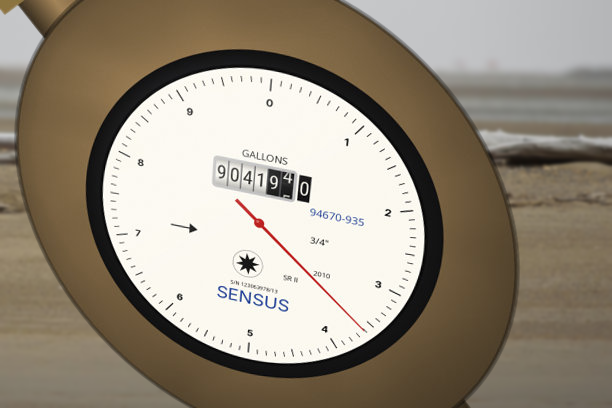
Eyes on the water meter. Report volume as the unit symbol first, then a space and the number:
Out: gal 9041943.6
